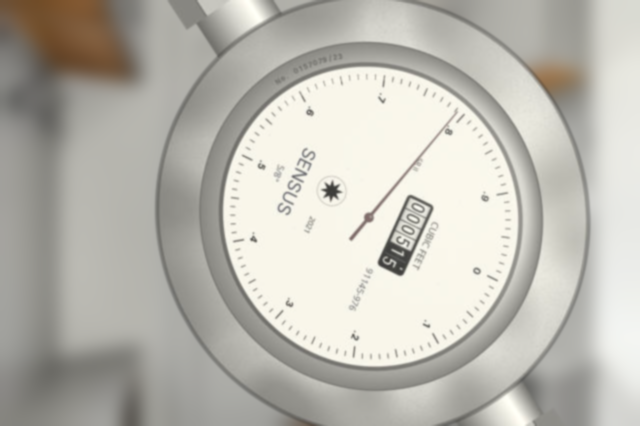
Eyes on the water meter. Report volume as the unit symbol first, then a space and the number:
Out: ft³ 514.79
